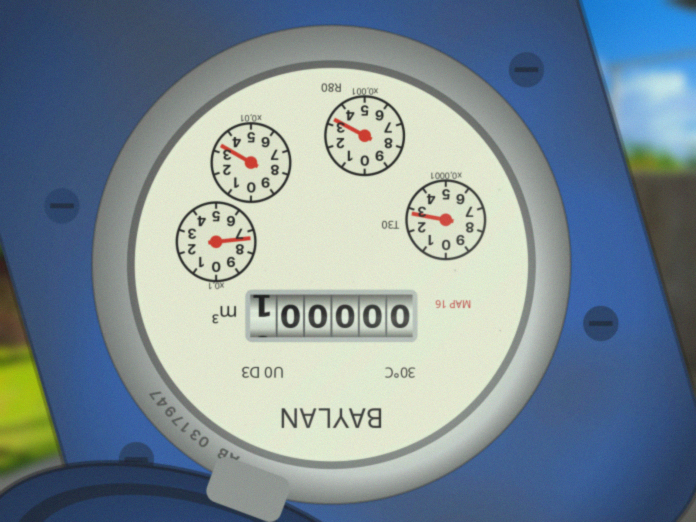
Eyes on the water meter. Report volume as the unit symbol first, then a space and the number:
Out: m³ 0.7332
